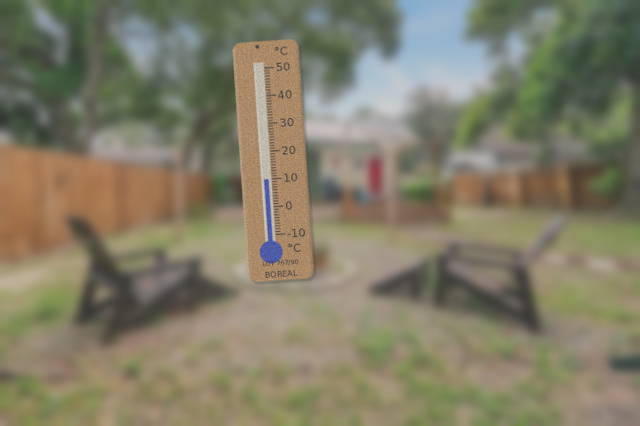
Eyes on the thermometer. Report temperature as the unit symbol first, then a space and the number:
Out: °C 10
